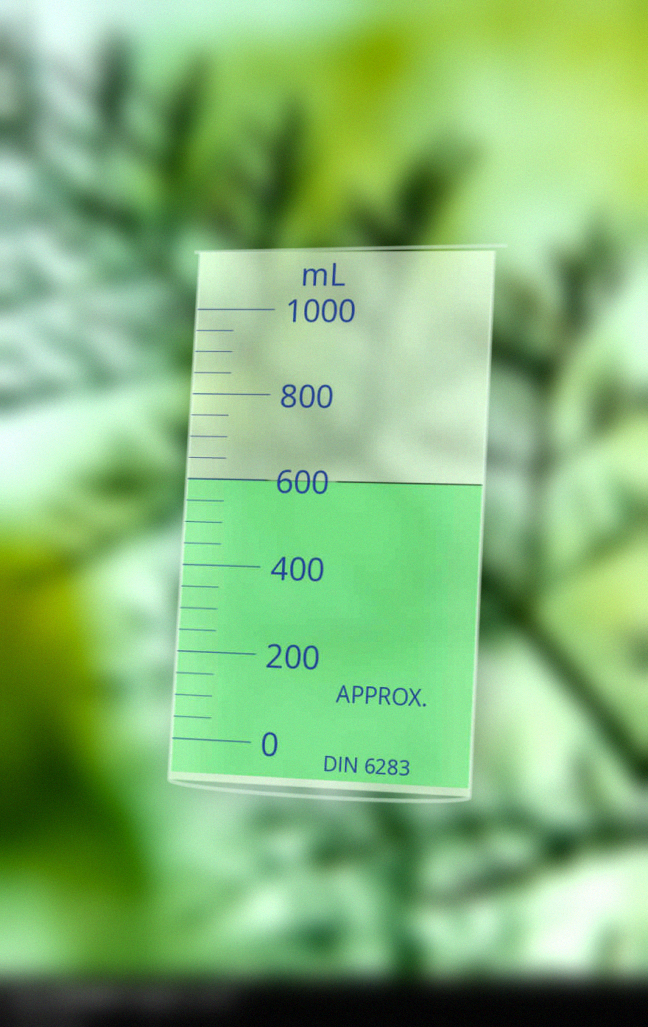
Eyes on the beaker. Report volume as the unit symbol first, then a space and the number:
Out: mL 600
